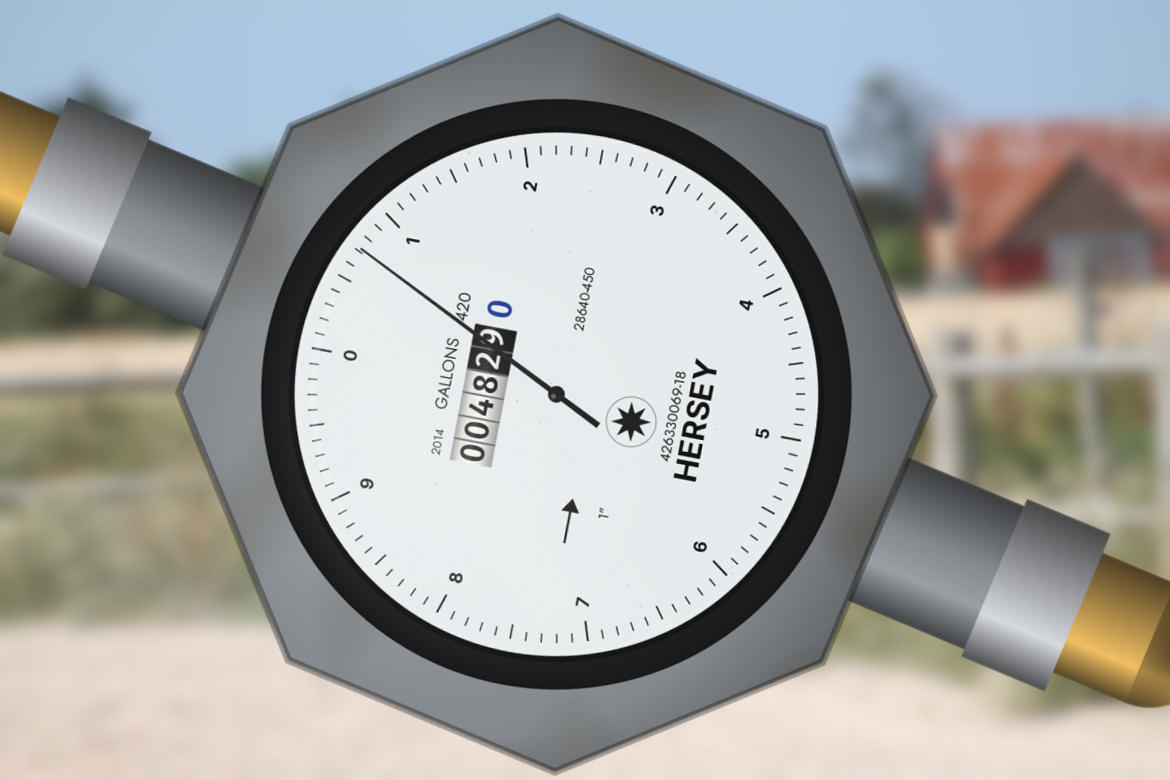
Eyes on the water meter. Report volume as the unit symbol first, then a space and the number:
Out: gal 48290.7
